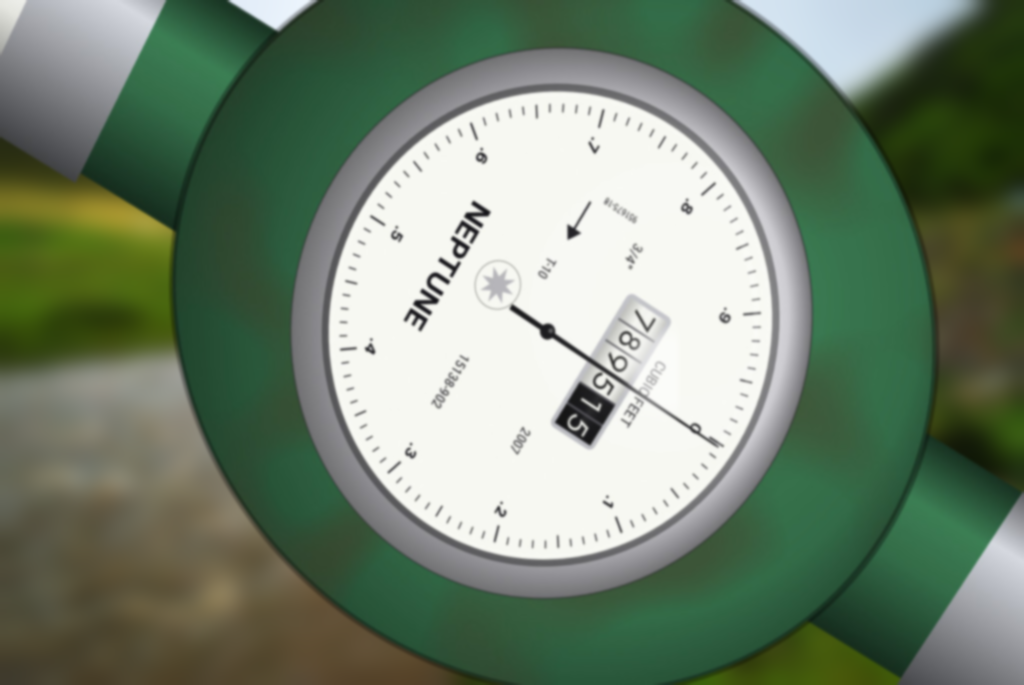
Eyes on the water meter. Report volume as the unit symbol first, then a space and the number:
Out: ft³ 789515.00
